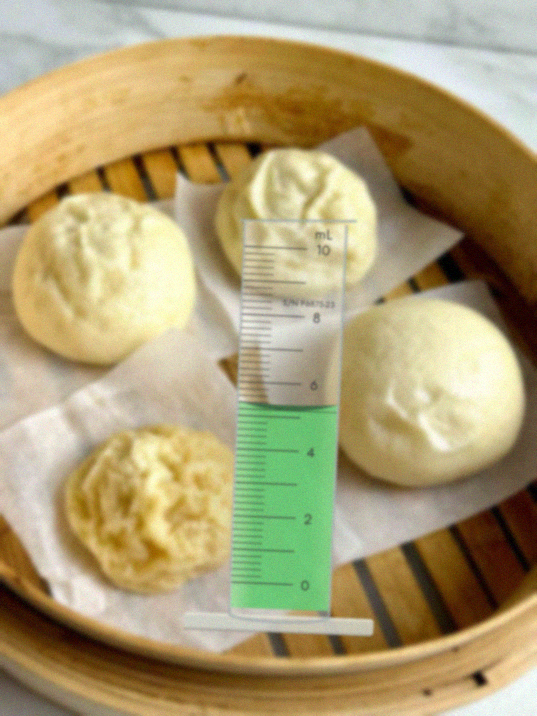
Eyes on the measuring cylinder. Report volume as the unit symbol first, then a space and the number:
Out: mL 5.2
